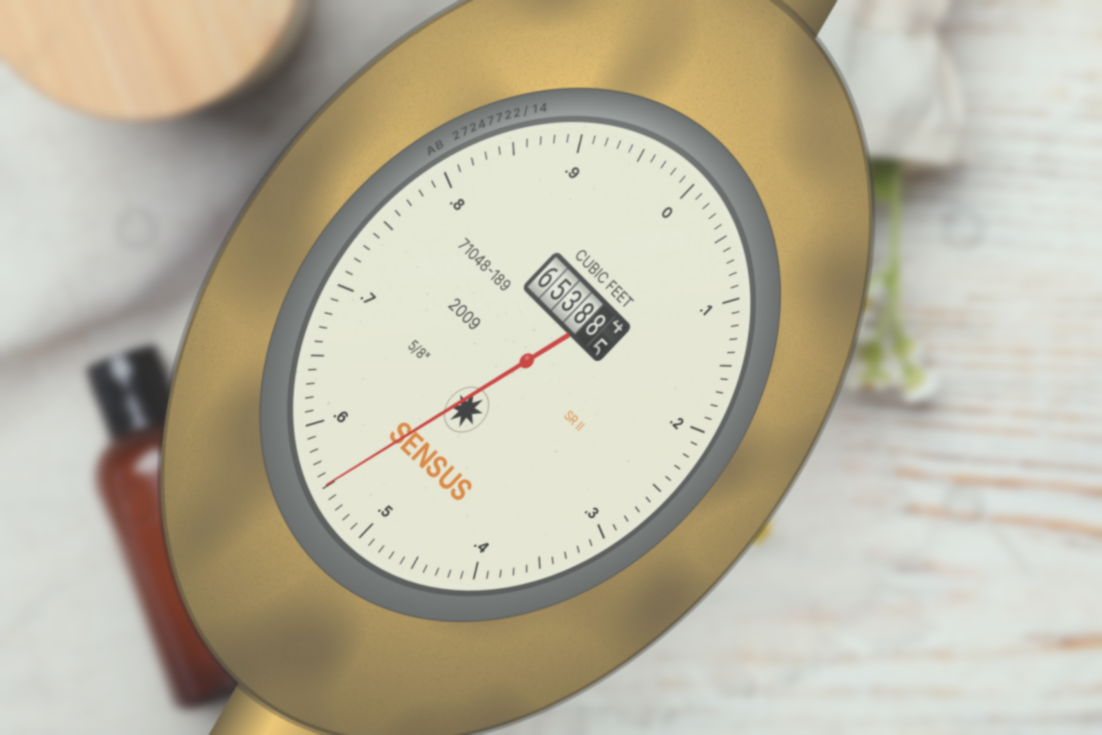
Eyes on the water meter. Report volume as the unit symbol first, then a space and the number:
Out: ft³ 653884.55
